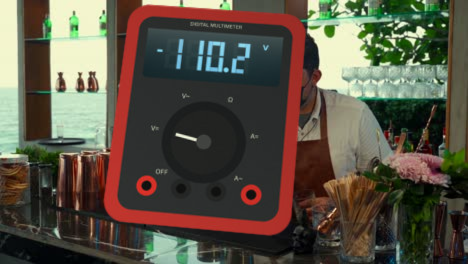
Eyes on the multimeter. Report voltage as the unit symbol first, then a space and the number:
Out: V -110.2
